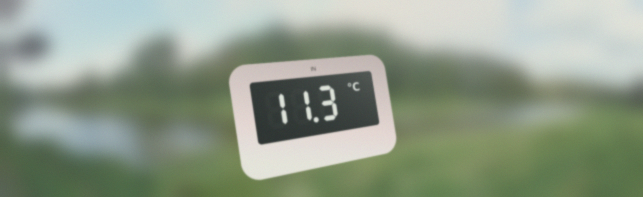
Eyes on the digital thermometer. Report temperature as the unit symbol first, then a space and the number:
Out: °C 11.3
